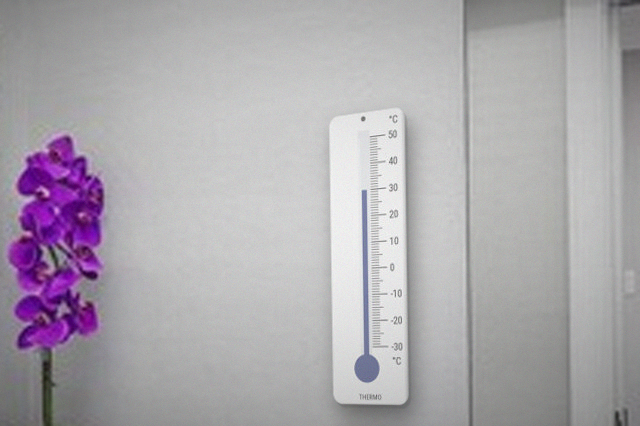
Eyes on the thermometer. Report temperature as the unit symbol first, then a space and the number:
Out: °C 30
